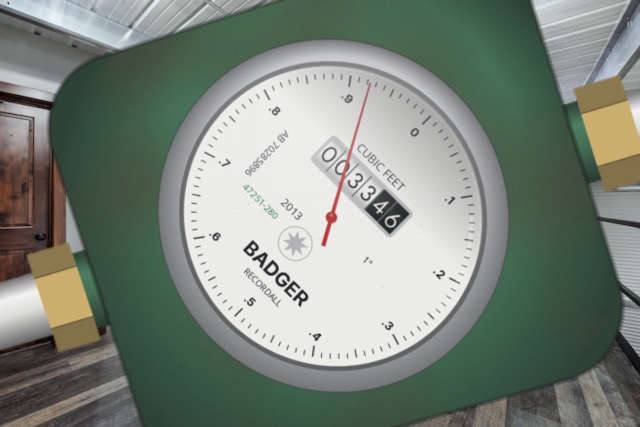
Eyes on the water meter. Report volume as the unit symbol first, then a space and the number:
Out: ft³ 3345.92
